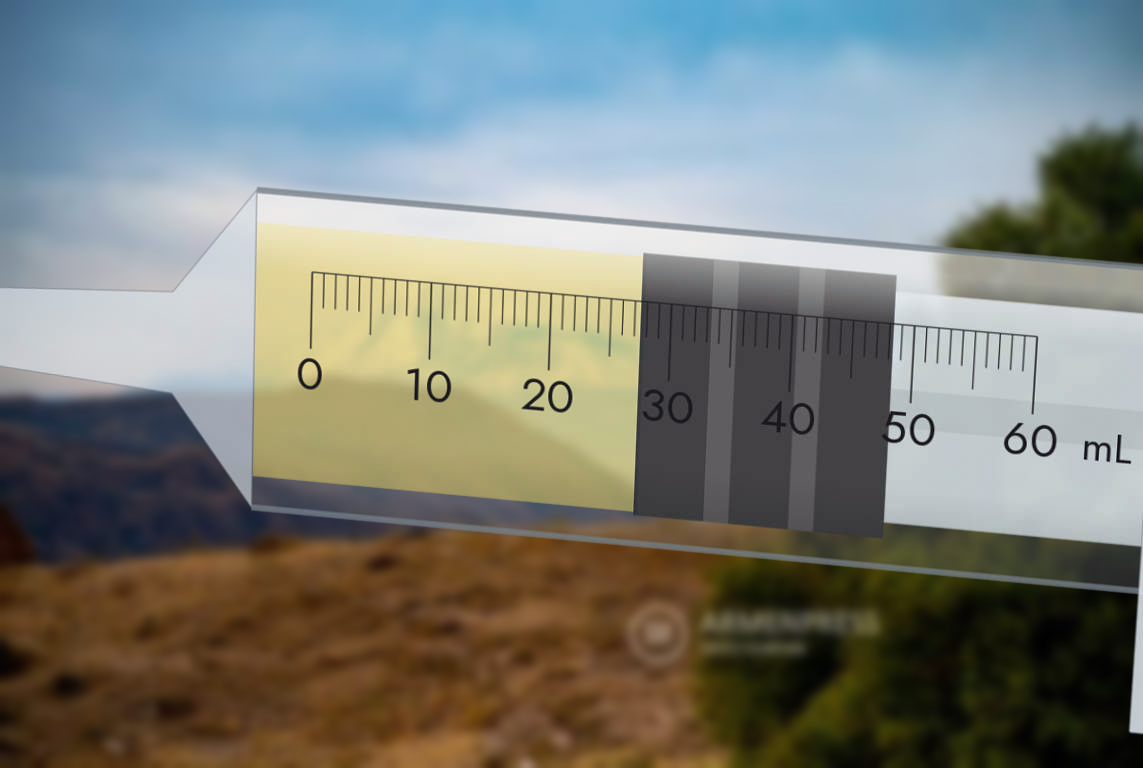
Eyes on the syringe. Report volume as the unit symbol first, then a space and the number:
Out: mL 27.5
